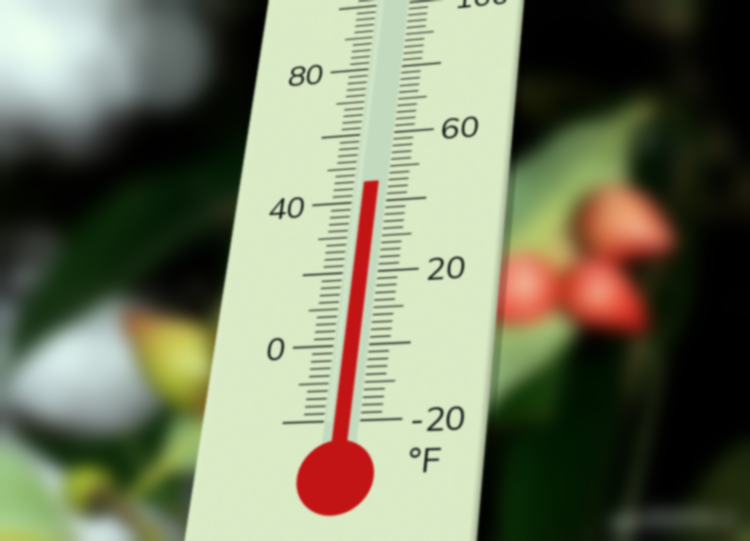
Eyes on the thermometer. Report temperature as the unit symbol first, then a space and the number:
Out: °F 46
